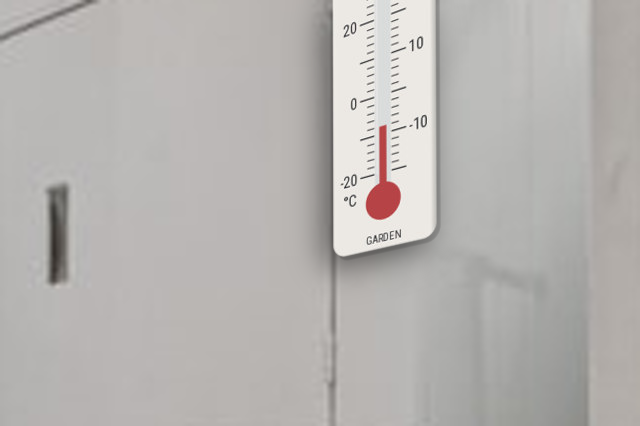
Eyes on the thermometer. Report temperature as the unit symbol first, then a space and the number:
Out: °C -8
